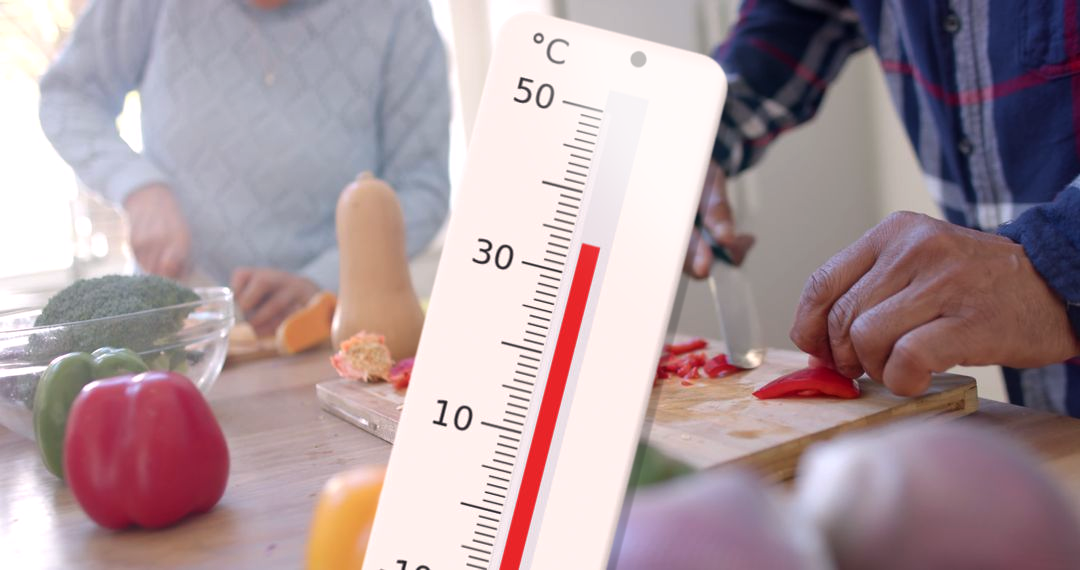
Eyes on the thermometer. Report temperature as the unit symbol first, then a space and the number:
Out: °C 34
